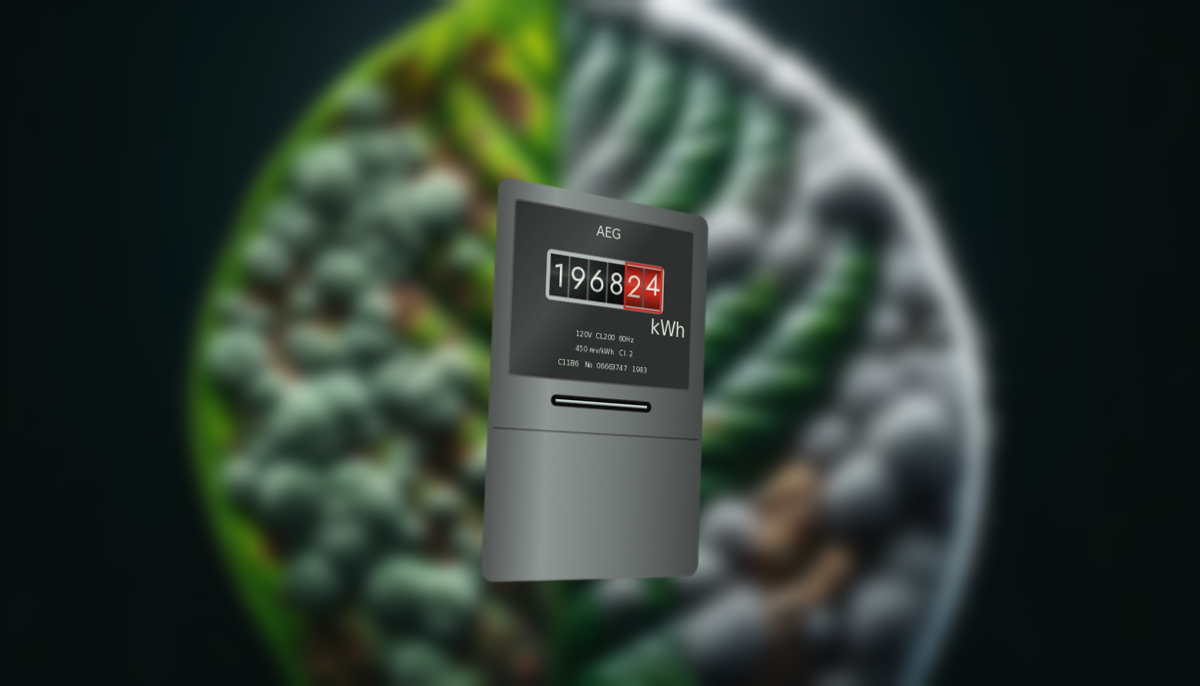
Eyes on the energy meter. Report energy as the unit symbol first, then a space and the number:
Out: kWh 1968.24
